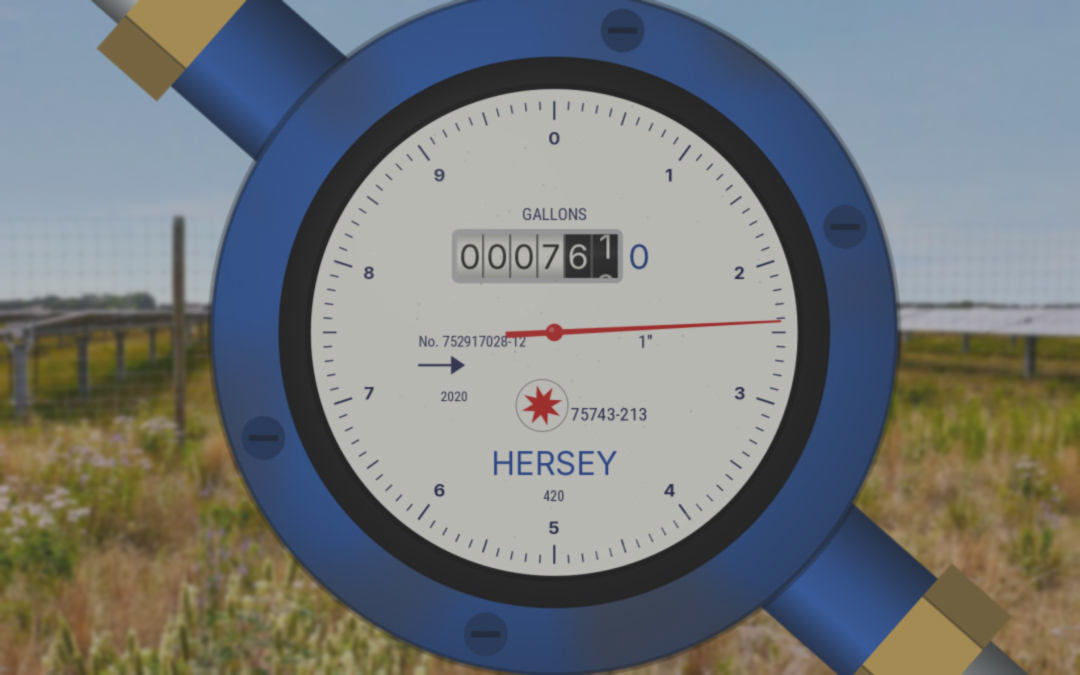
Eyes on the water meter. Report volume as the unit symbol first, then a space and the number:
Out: gal 7612.4
